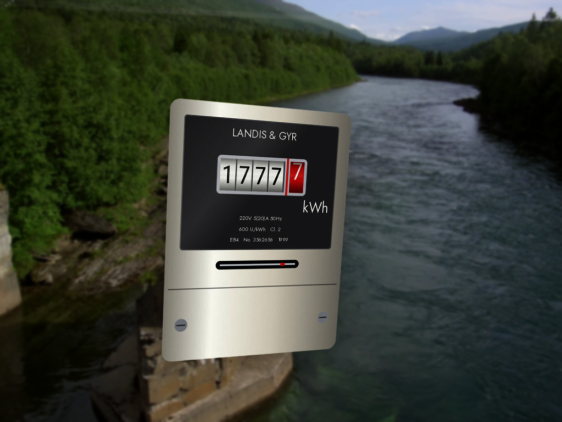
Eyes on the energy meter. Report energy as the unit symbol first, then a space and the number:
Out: kWh 1777.7
